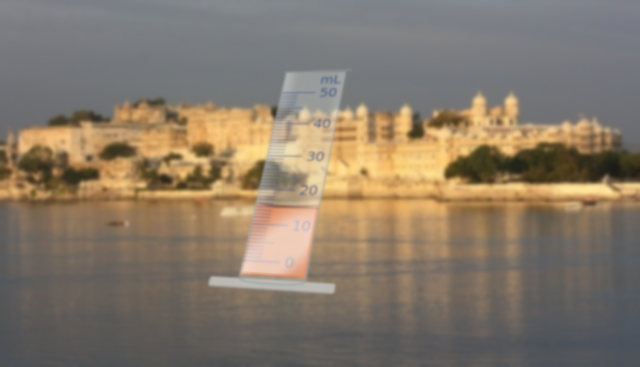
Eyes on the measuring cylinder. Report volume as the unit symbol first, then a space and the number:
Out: mL 15
